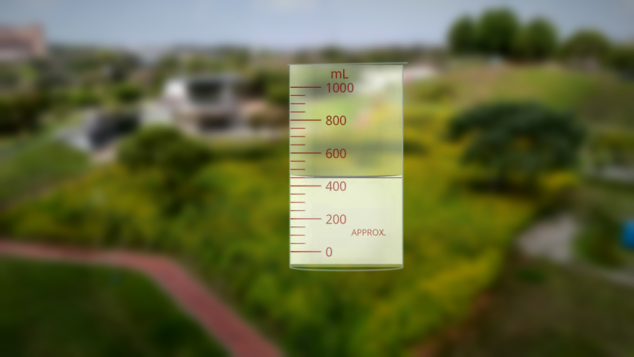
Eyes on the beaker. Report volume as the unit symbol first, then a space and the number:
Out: mL 450
